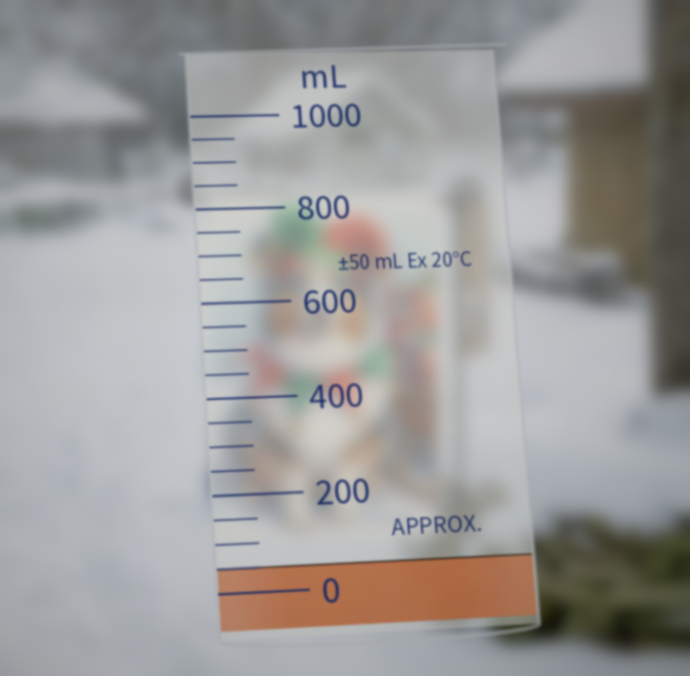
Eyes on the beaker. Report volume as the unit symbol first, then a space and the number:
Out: mL 50
